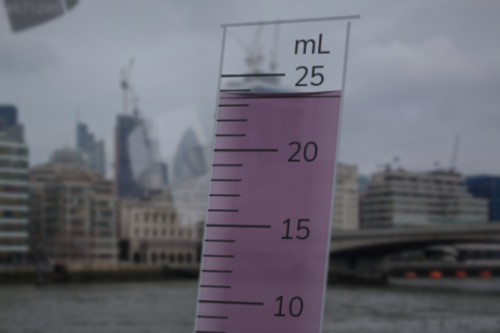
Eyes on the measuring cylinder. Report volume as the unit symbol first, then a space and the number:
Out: mL 23.5
